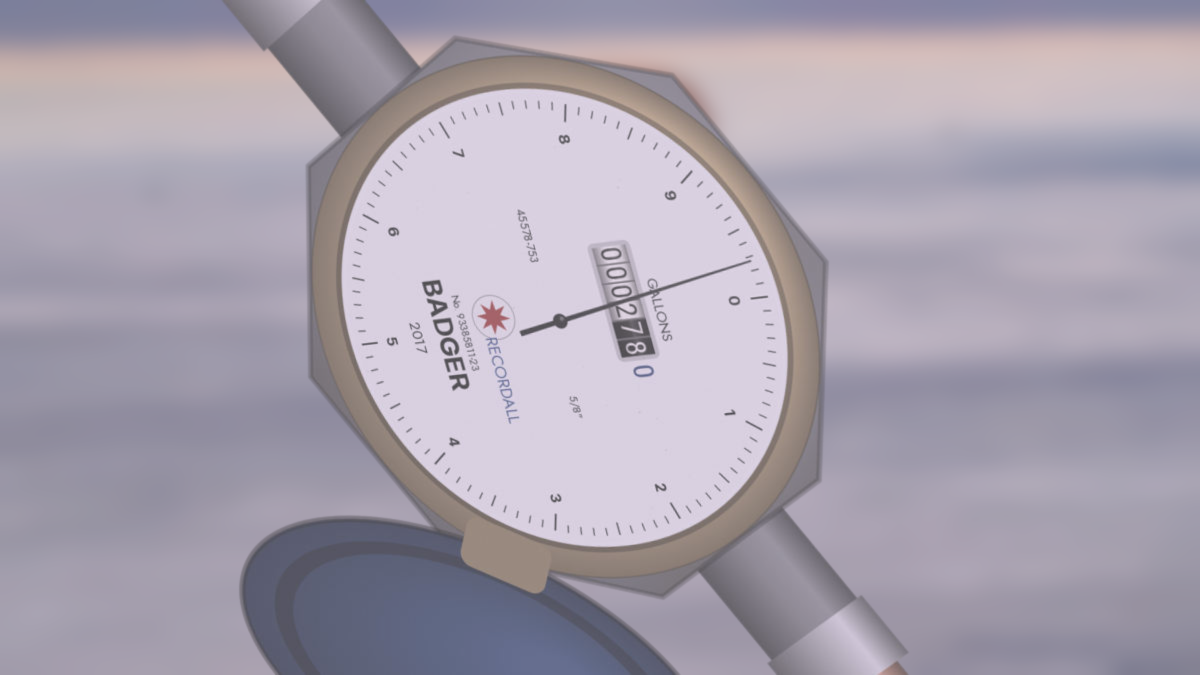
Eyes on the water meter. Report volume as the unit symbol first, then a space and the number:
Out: gal 2779.7
